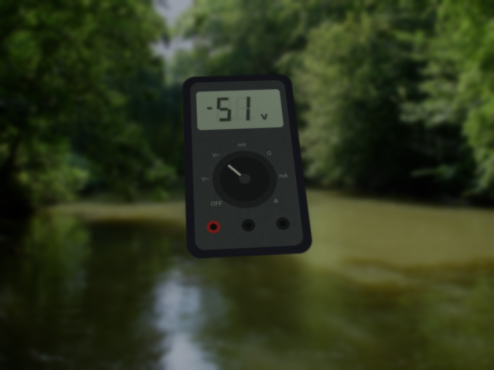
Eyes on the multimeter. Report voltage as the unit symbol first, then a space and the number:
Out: V -51
